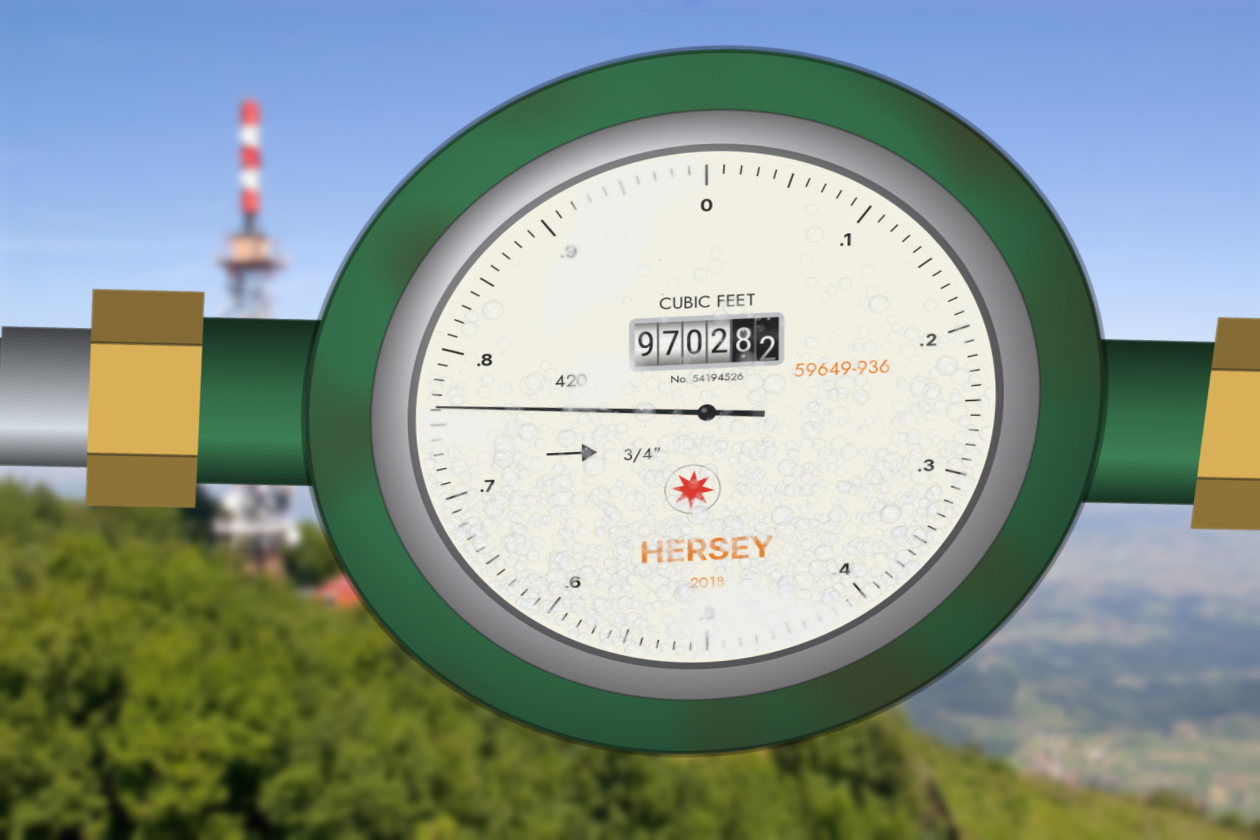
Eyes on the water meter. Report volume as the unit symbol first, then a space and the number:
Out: ft³ 970281.76
